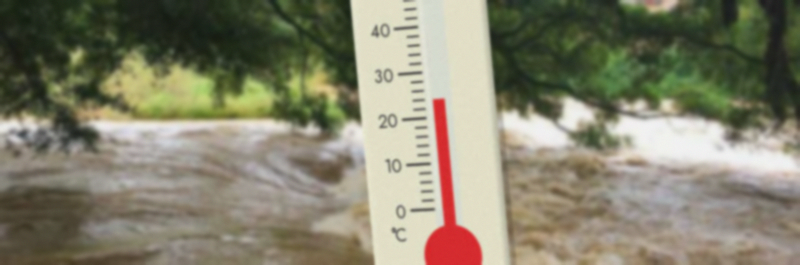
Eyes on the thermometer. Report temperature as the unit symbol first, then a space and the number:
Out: °C 24
